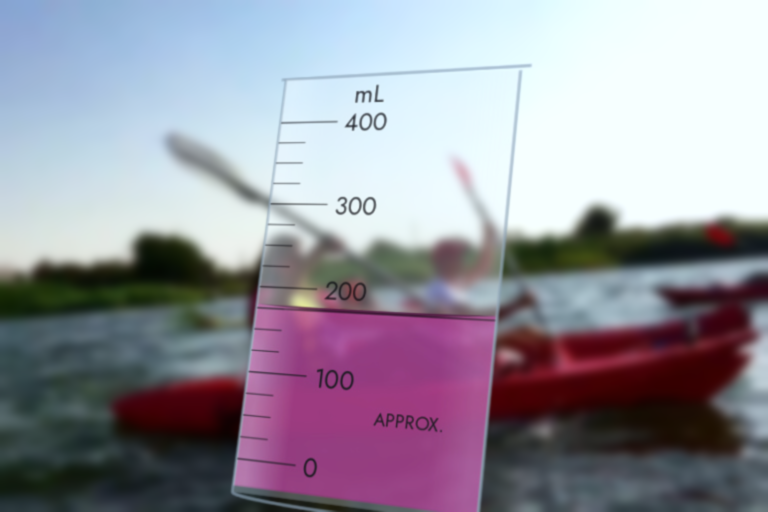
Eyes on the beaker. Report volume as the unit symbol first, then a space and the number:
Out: mL 175
